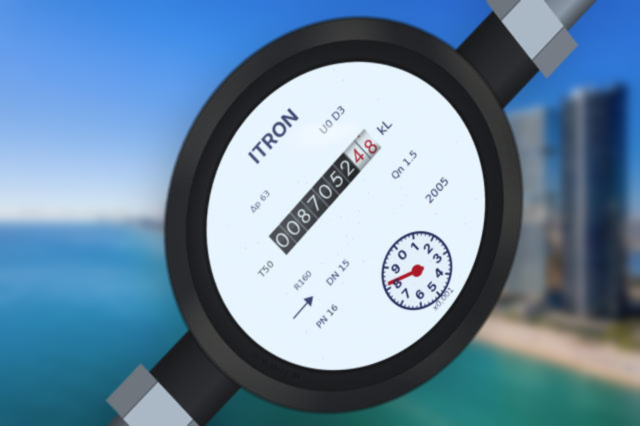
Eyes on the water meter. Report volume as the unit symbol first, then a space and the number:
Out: kL 87052.478
